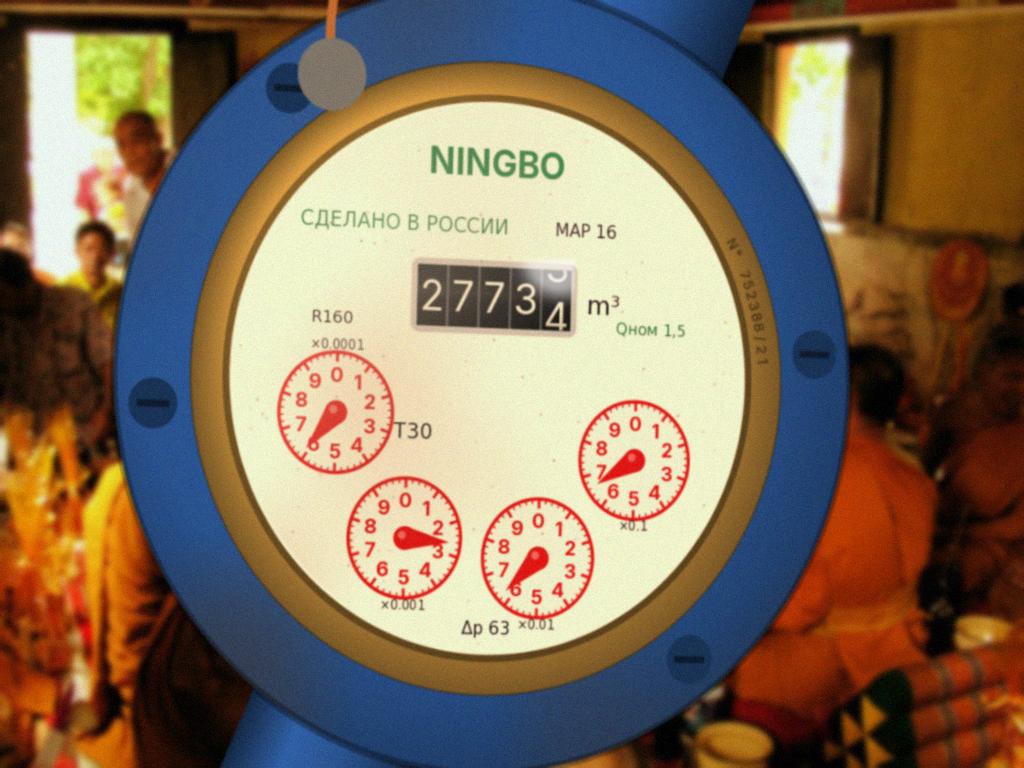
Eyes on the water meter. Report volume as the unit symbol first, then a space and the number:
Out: m³ 27733.6626
